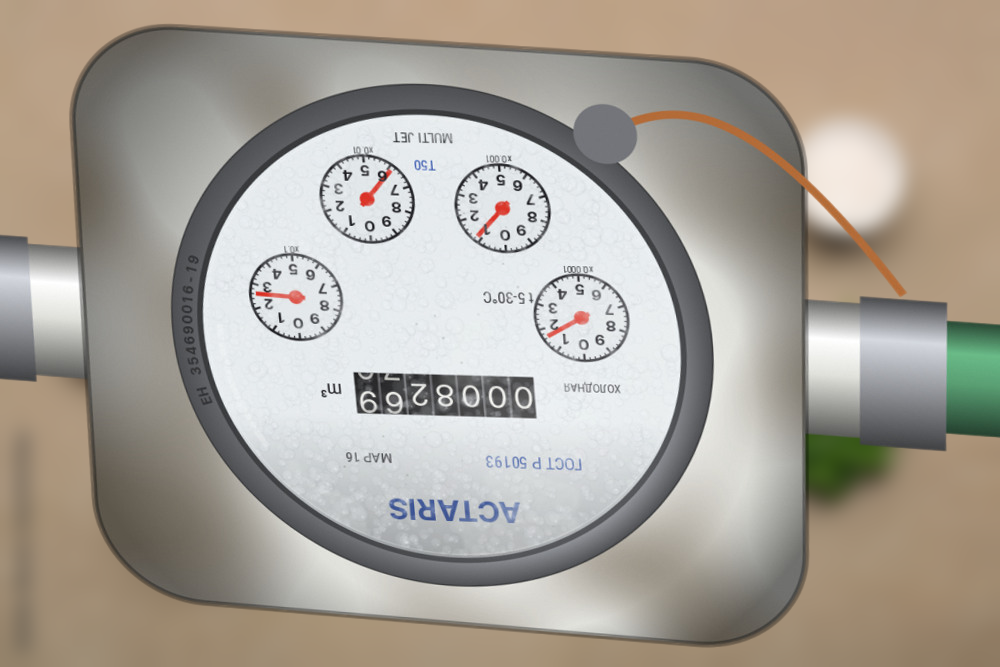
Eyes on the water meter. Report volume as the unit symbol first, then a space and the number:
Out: m³ 8269.2611
